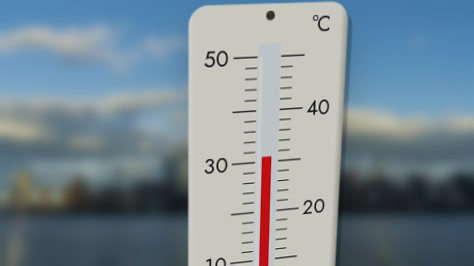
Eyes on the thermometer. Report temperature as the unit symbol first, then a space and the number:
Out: °C 31
